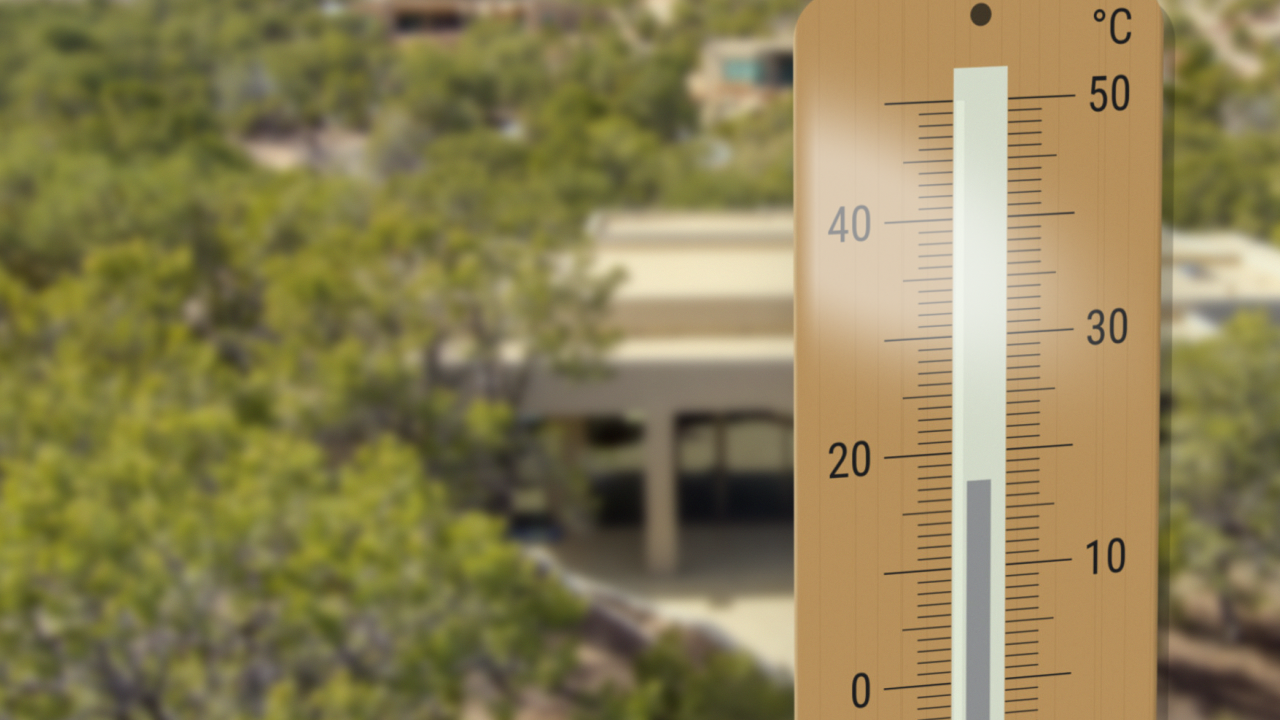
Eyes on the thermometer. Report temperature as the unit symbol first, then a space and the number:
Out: °C 17.5
